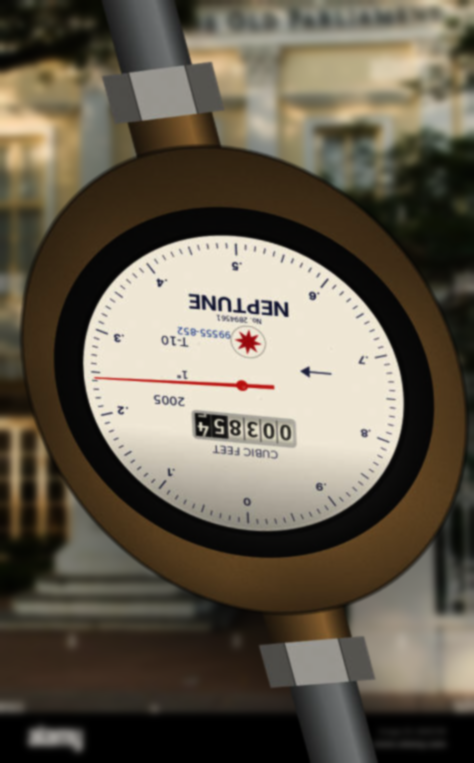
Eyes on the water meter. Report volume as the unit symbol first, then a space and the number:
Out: ft³ 3854.24
